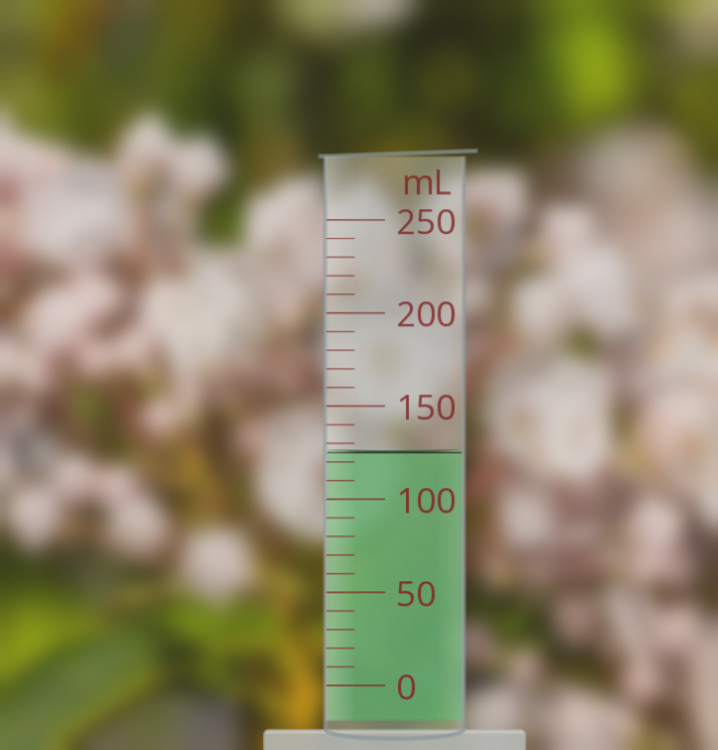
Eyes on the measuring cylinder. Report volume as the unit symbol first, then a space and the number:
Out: mL 125
